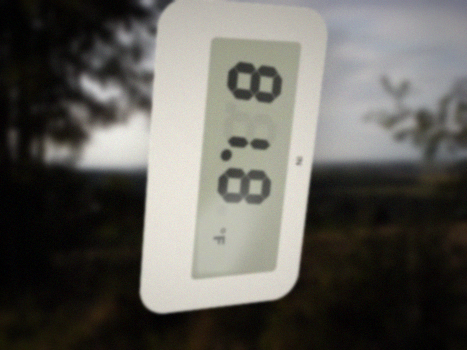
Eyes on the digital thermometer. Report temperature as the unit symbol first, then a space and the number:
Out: °F 81.8
